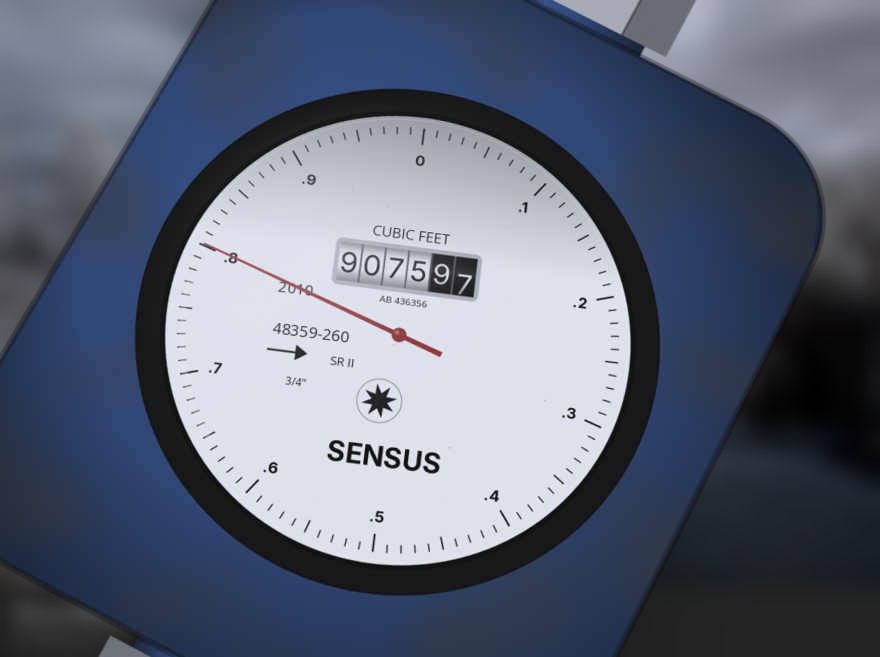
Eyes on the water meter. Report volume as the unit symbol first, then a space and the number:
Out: ft³ 907596.80
